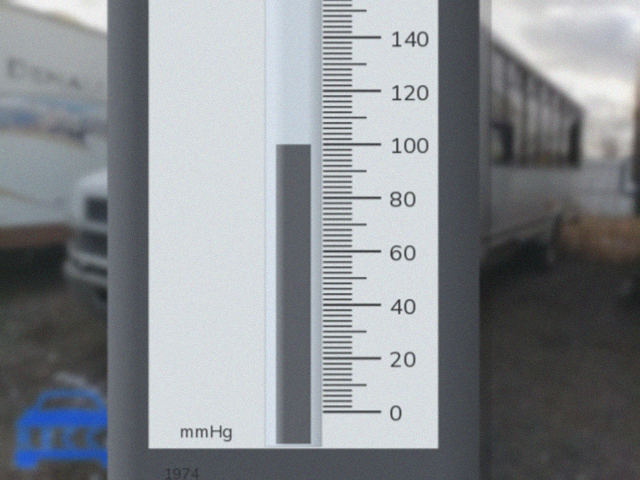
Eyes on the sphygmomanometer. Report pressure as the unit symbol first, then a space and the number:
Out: mmHg 100
